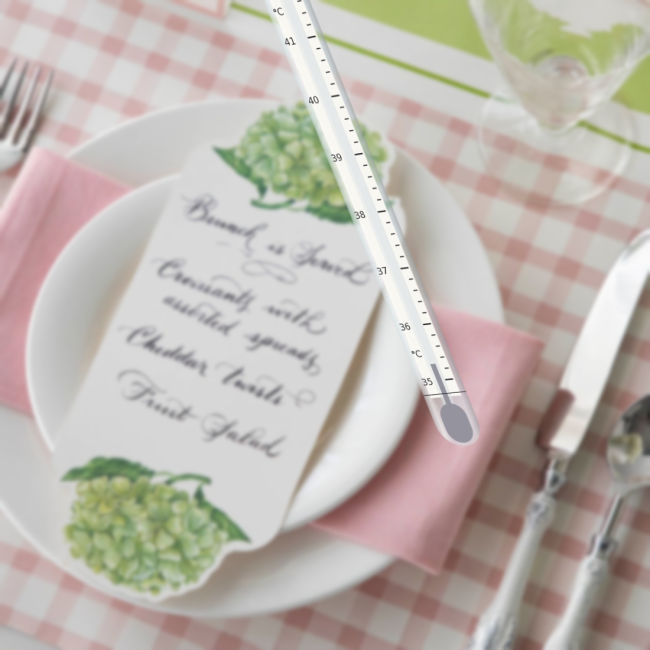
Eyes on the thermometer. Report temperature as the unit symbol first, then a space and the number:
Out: °C 35.3
